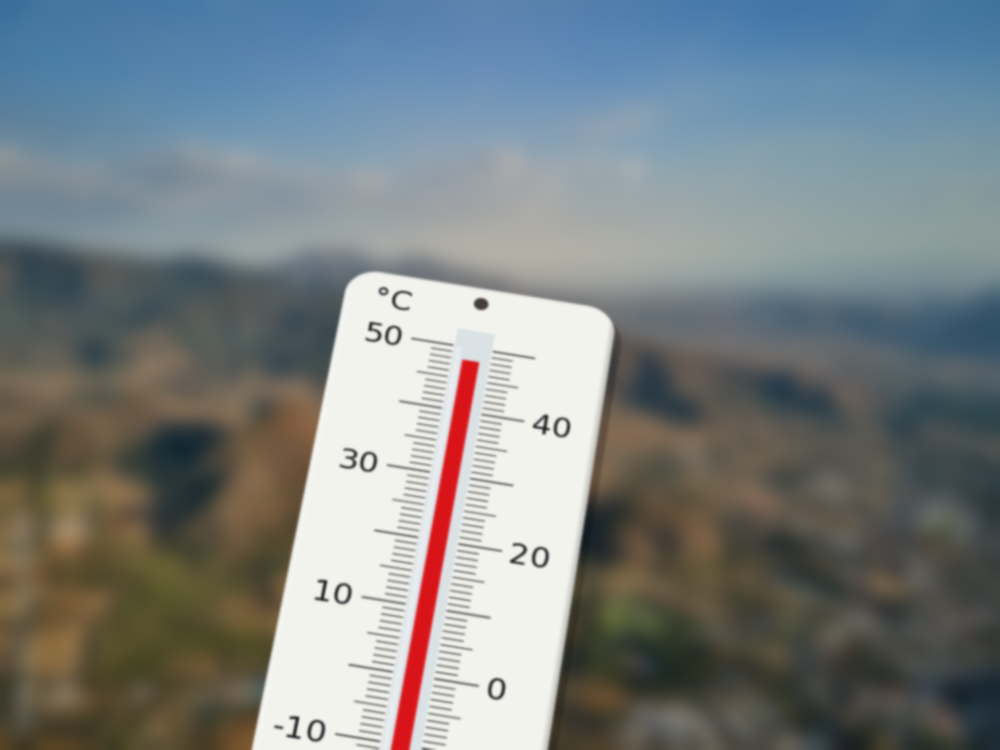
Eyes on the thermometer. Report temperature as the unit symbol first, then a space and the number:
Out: °C 48
